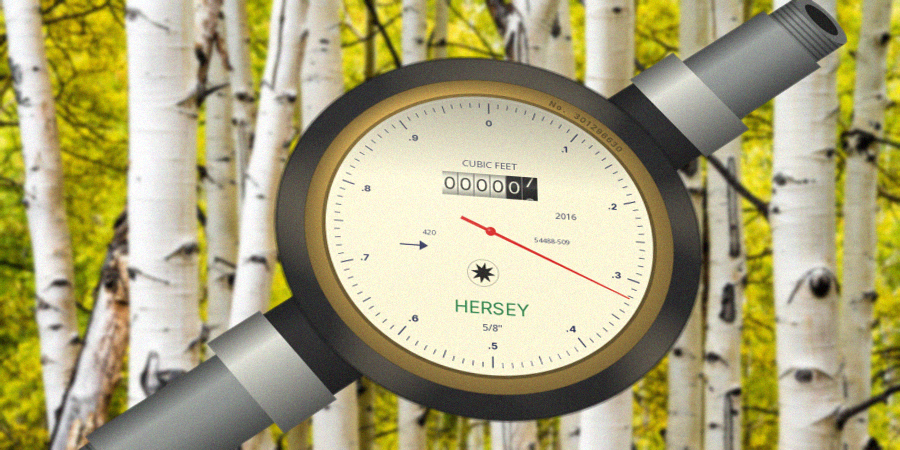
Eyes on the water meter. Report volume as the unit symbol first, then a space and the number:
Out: ft³ 7.32
